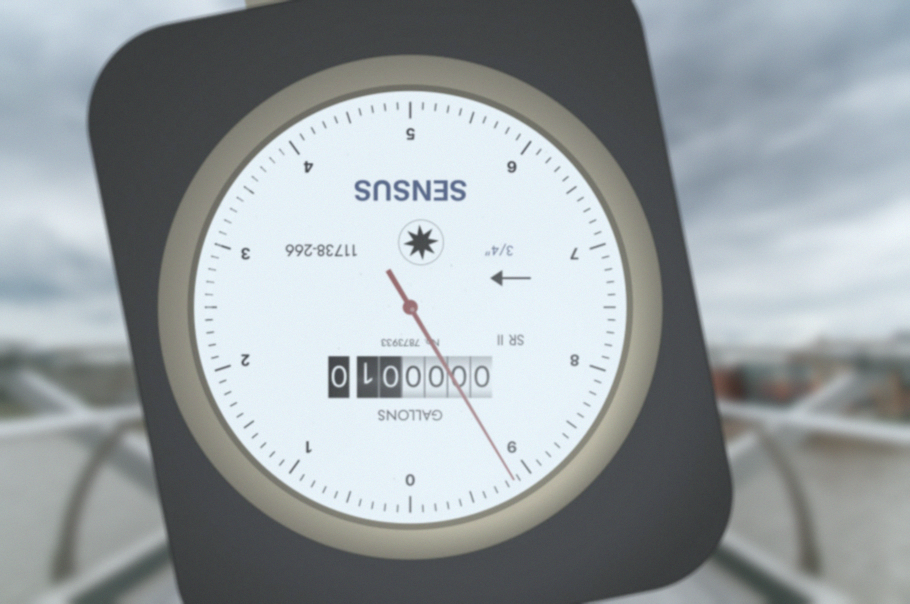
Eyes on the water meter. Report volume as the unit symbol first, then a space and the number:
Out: gal 9.1
